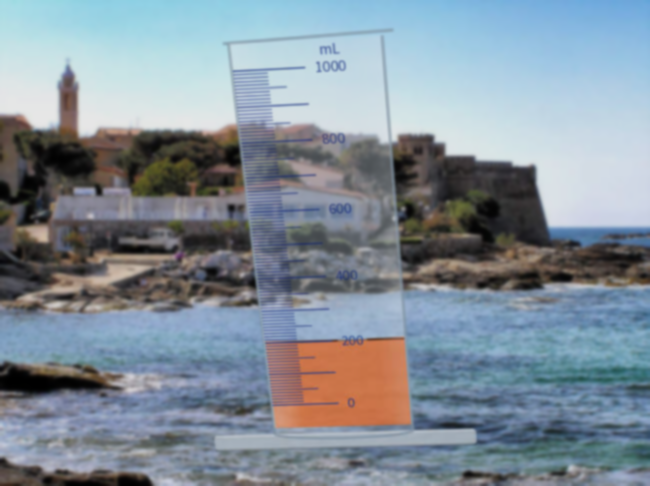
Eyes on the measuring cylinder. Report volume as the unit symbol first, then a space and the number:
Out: mL 200
